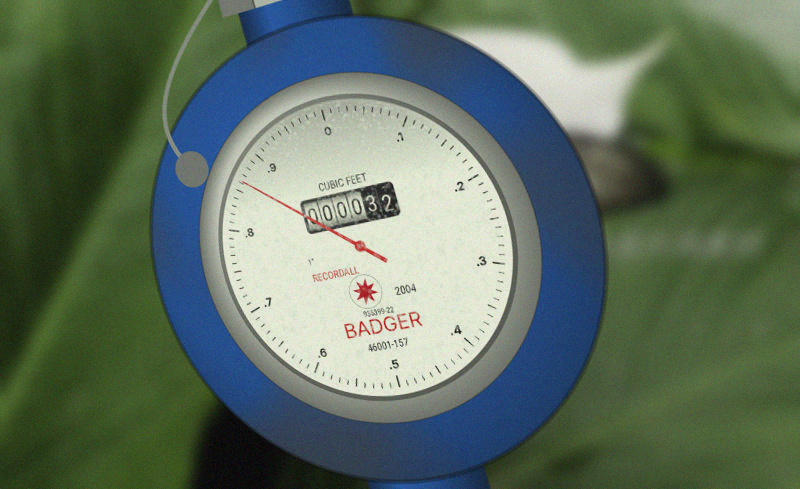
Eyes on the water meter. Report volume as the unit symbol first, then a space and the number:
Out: ft³ 31.86
